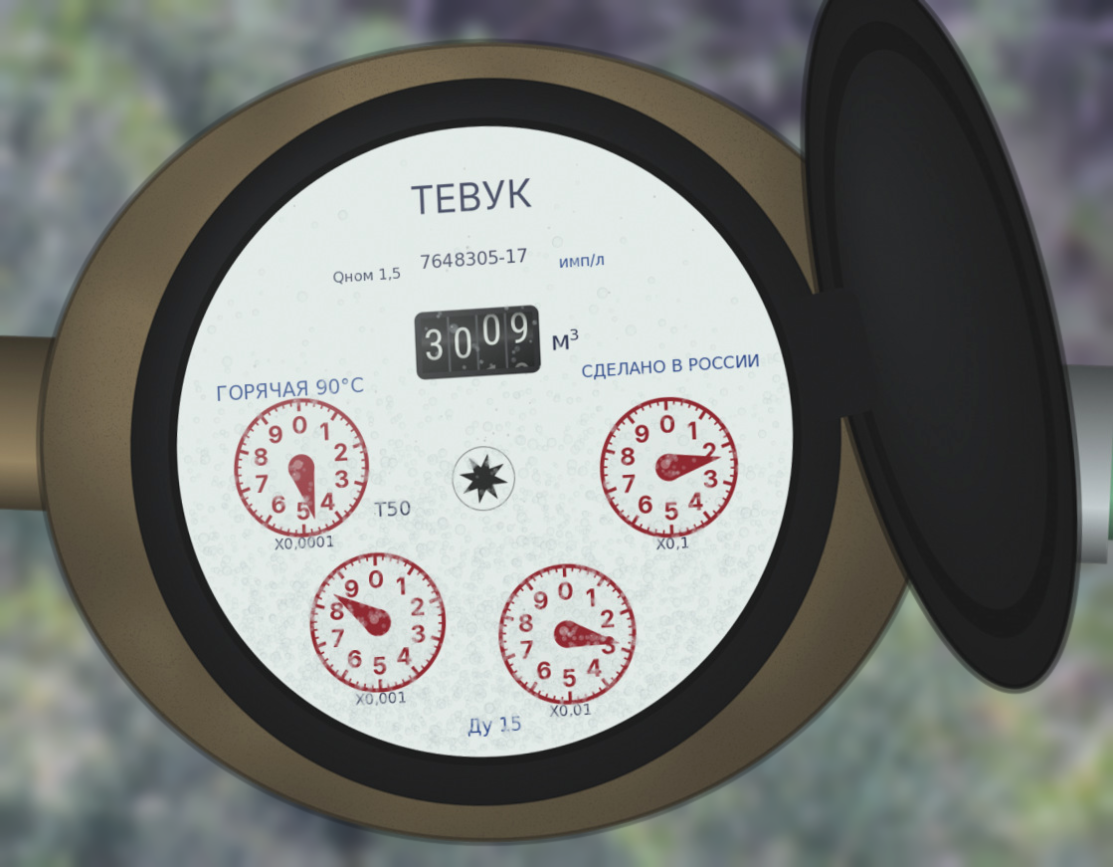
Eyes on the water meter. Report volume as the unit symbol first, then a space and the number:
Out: m³ 3009.2284
